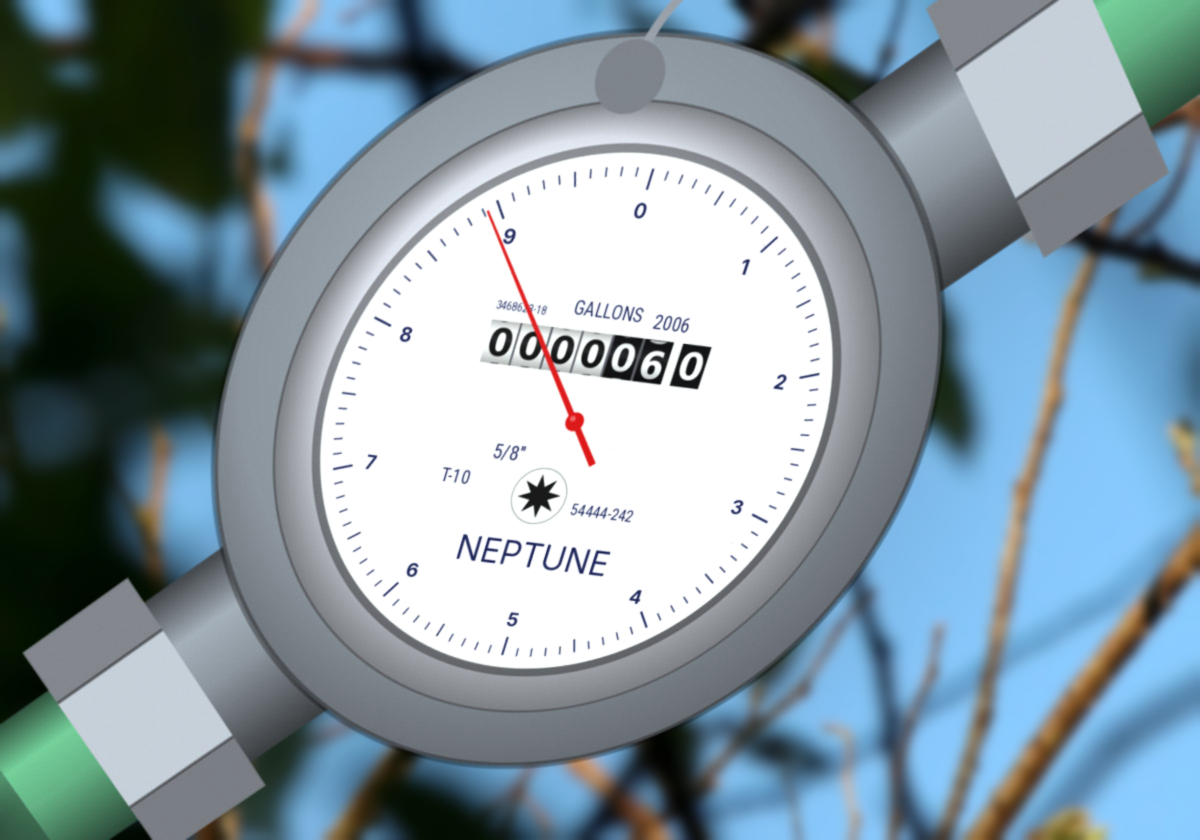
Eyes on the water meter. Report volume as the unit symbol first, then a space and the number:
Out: gal 58.9
